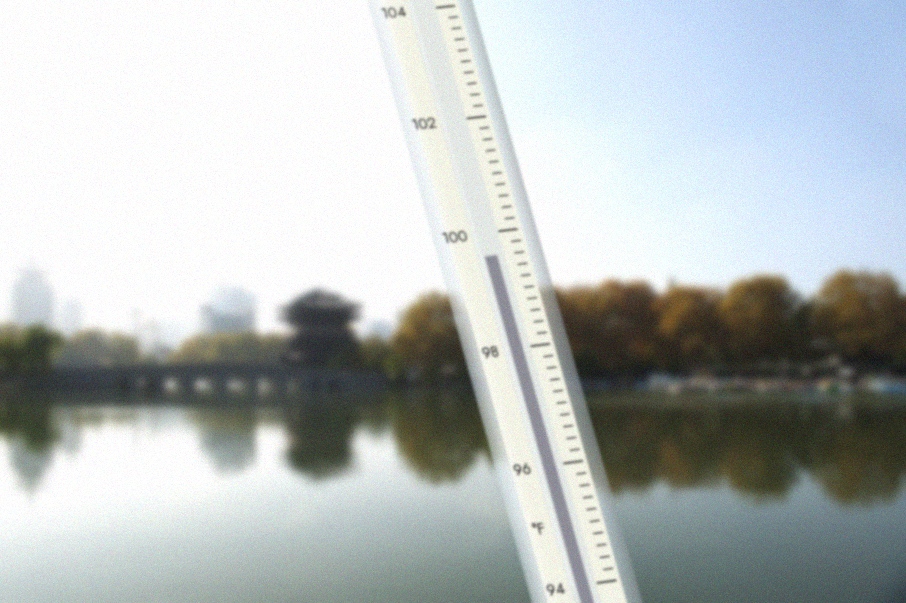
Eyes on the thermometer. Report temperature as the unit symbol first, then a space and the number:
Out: °F 99.6
